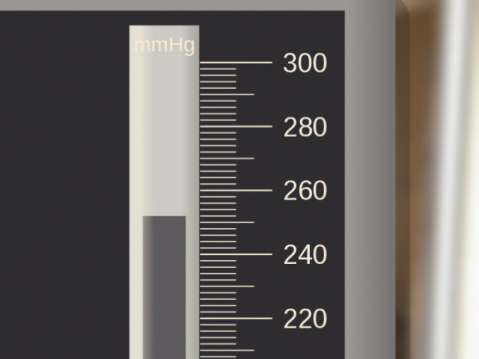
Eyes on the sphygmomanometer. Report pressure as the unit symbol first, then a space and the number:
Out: mmHg 252
